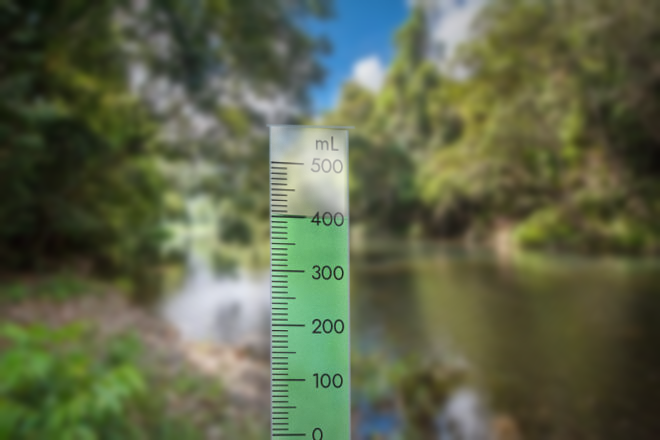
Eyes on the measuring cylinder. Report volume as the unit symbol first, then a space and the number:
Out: mL 400
